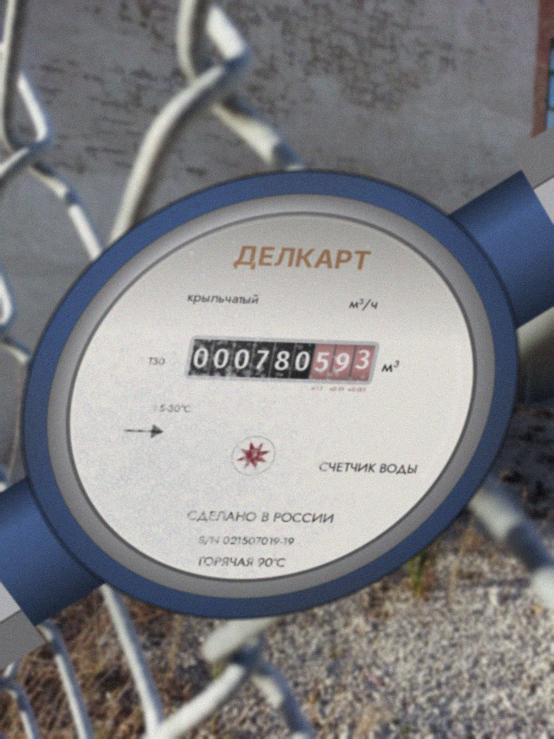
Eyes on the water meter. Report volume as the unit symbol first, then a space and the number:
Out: m³ 780.593
